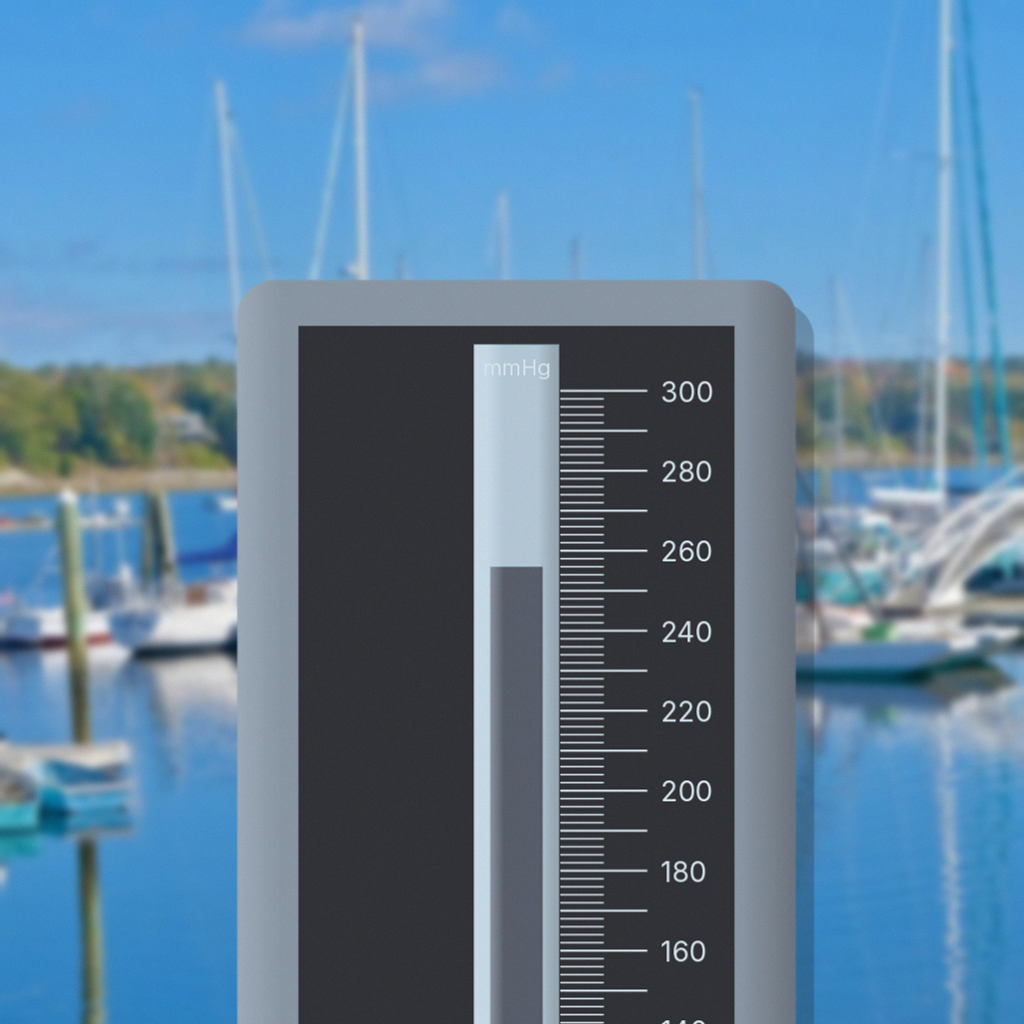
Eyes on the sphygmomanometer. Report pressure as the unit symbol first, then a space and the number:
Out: mmHg 256
